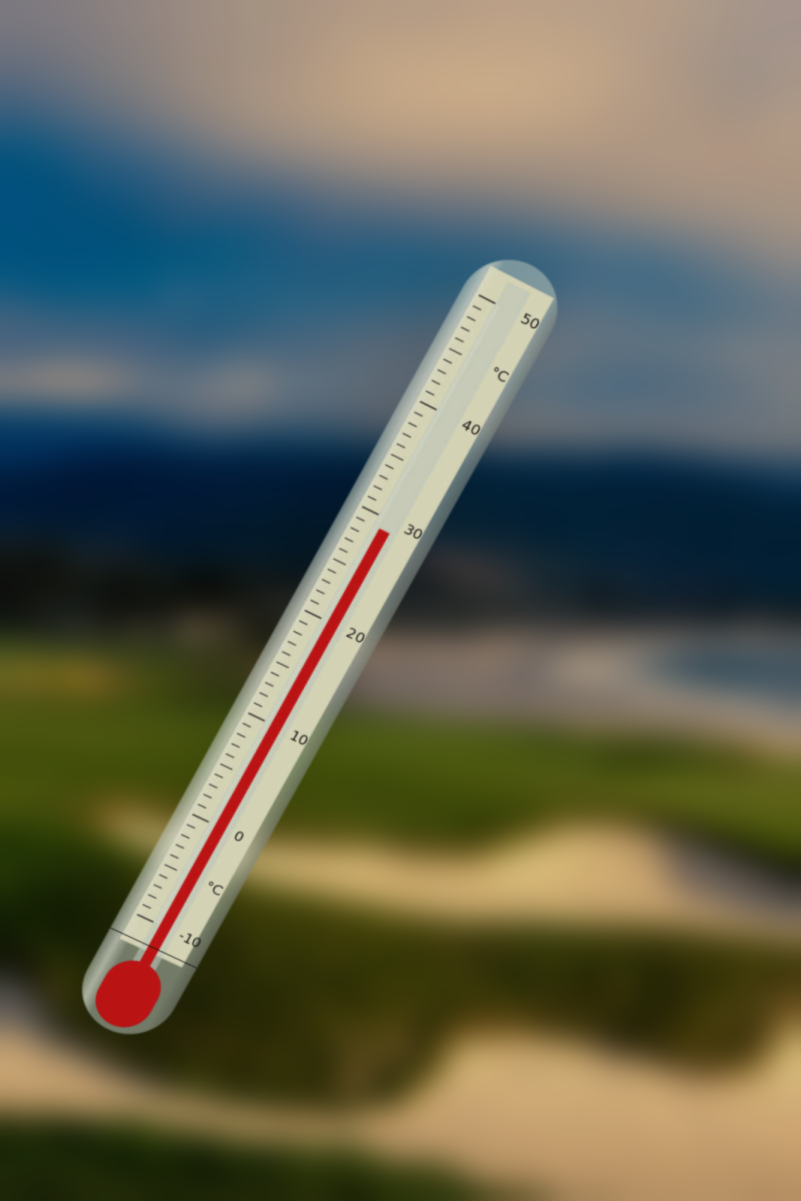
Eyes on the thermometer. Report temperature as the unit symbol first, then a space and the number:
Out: °C 29
